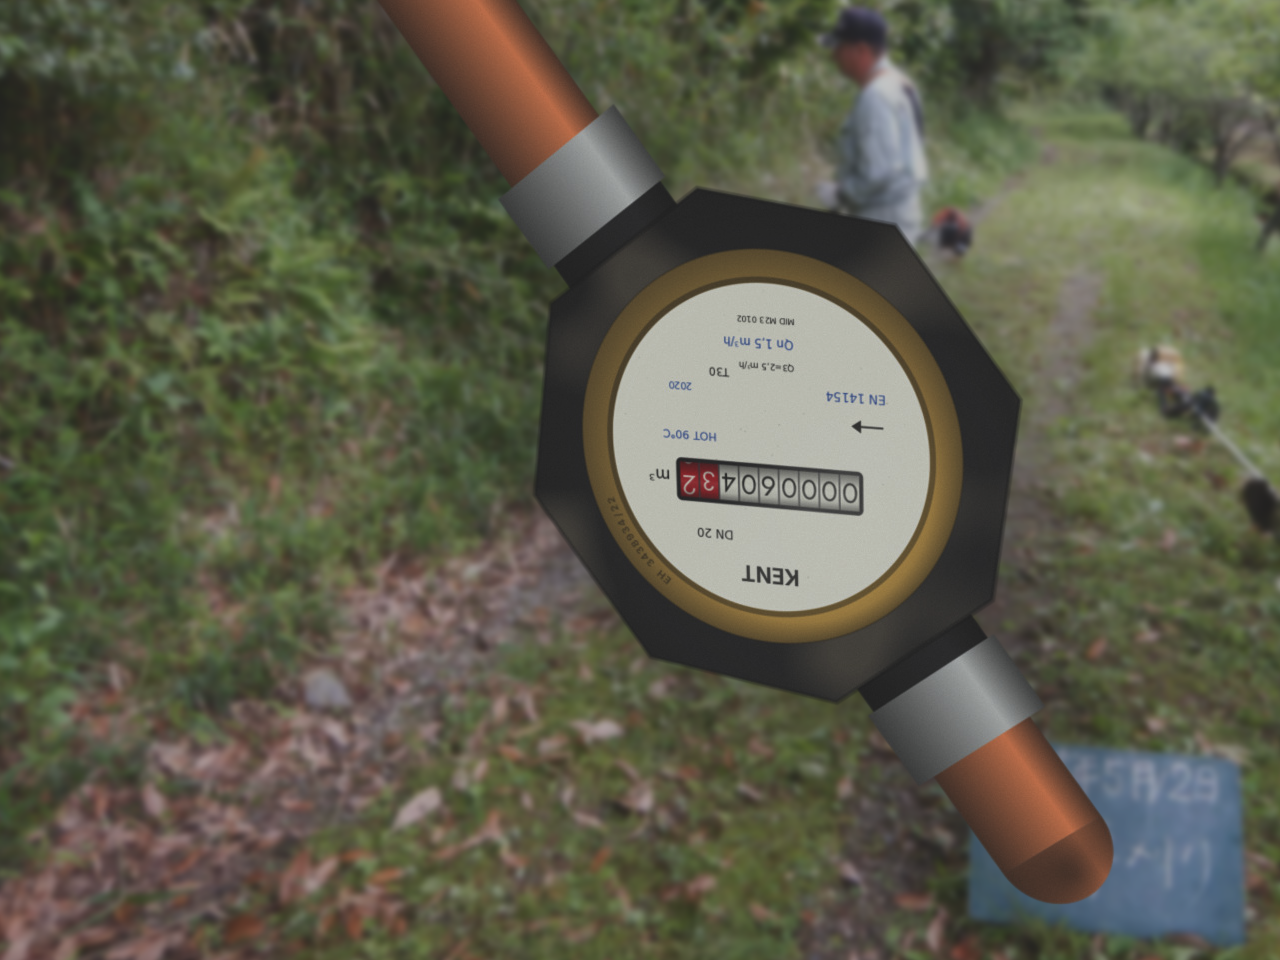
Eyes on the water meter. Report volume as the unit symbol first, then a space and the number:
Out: m³ 604.32
